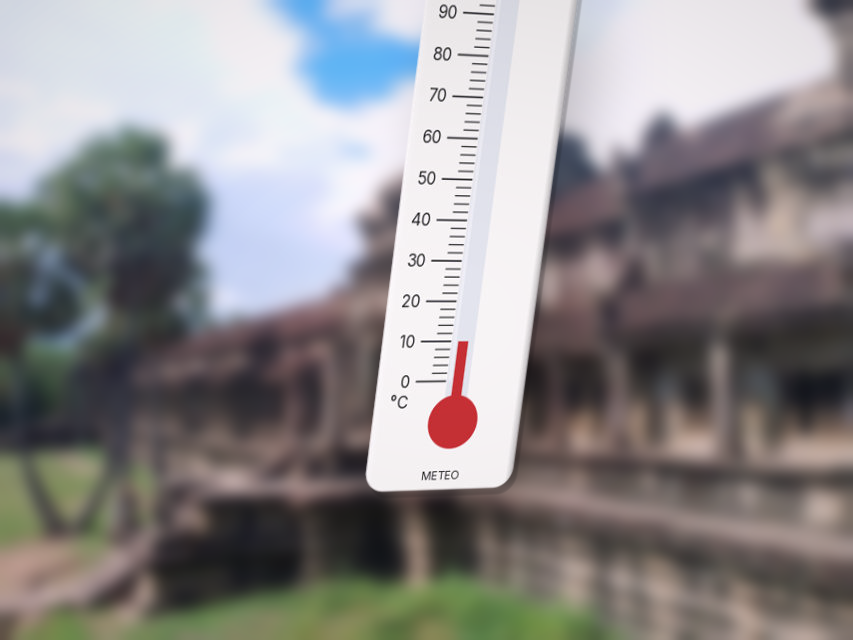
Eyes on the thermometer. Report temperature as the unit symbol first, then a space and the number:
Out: °C 10
